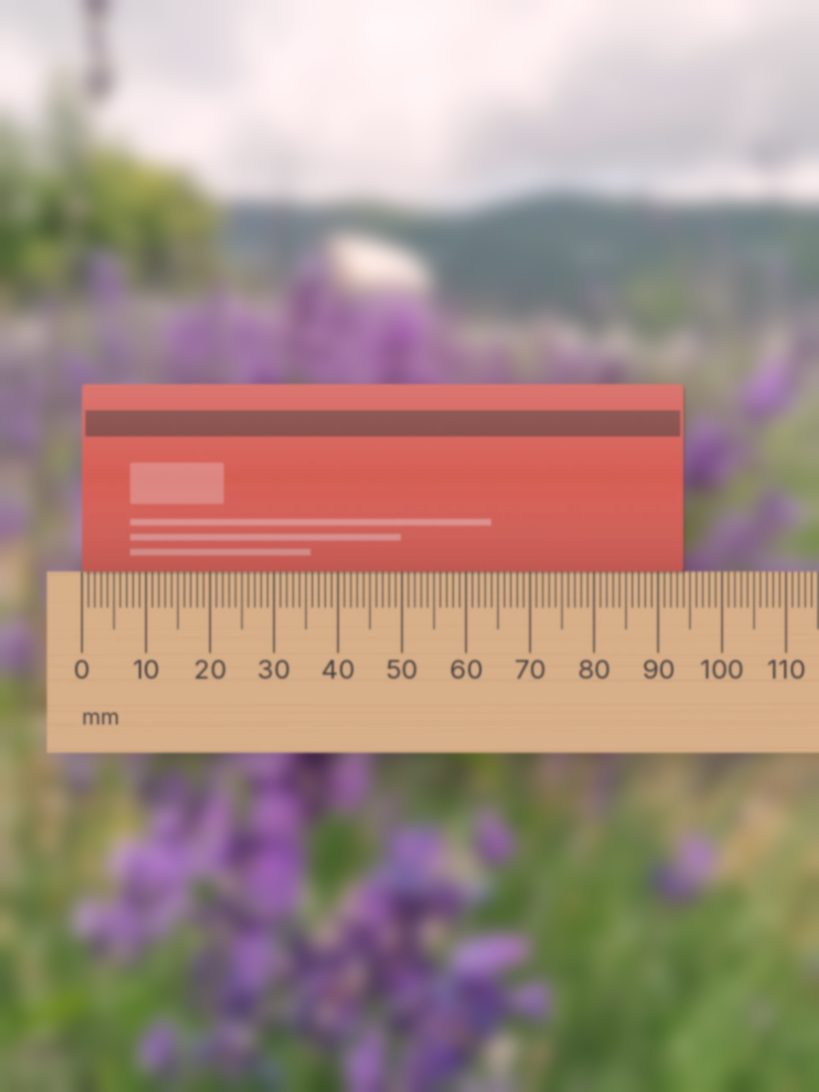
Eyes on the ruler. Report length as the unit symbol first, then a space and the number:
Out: mm 94
